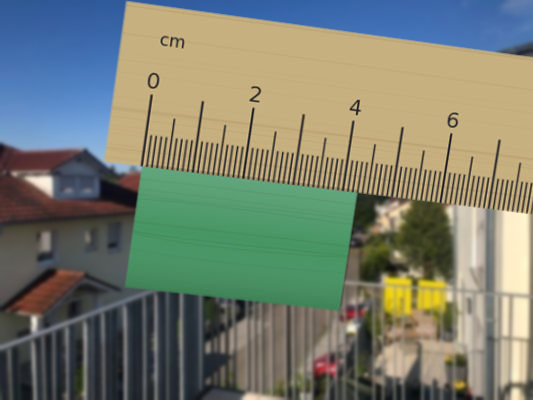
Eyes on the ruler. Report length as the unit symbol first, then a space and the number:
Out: cm 4.3
